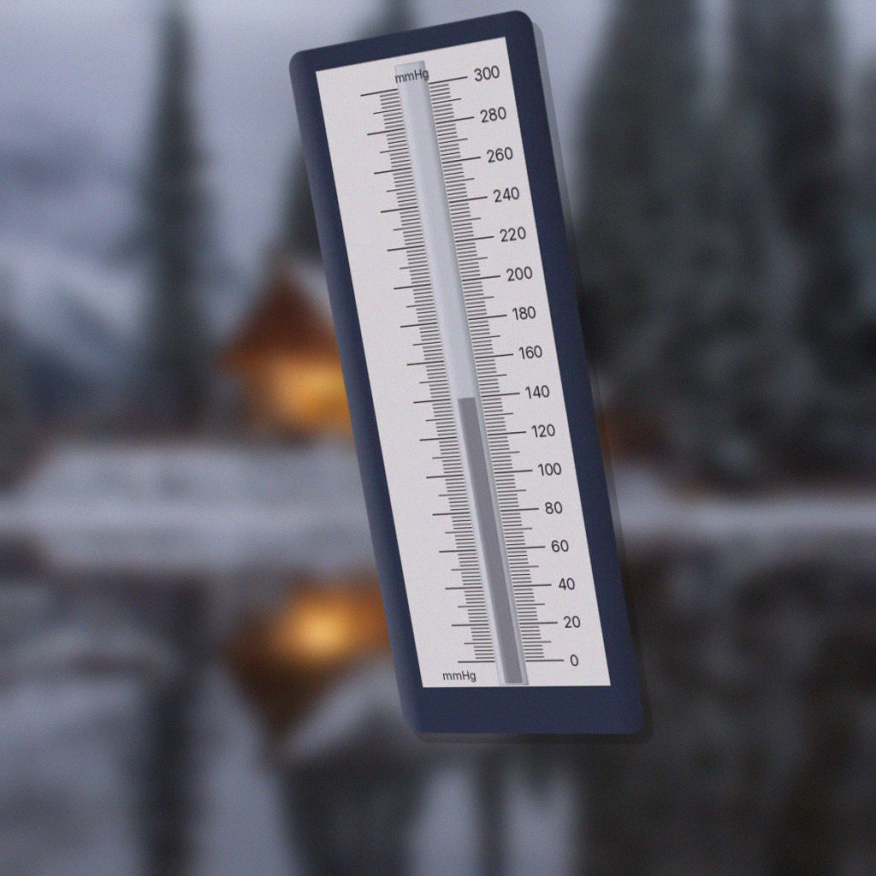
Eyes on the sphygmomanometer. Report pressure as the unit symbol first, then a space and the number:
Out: mmHg 140
